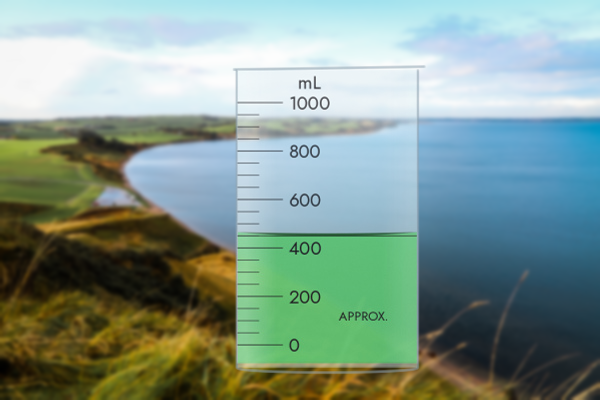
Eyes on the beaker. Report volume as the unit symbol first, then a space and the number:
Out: mL 450
